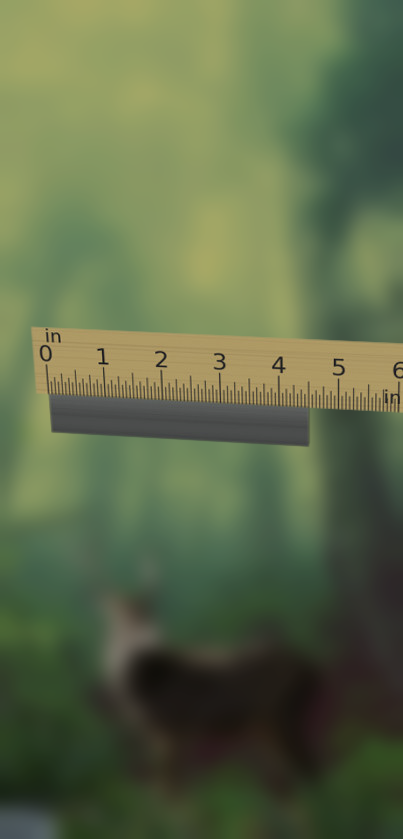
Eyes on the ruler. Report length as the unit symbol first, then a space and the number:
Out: in 4.5
